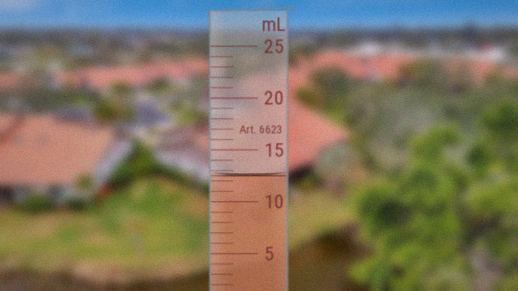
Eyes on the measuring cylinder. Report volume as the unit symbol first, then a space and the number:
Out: mL 12.5
